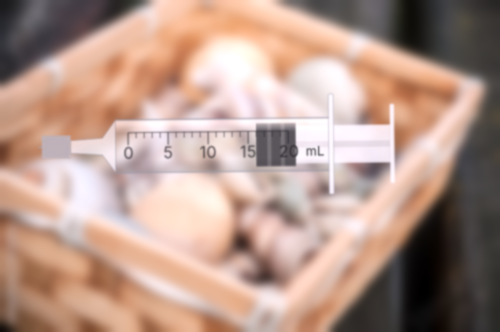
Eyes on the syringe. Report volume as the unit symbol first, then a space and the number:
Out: mL 16
